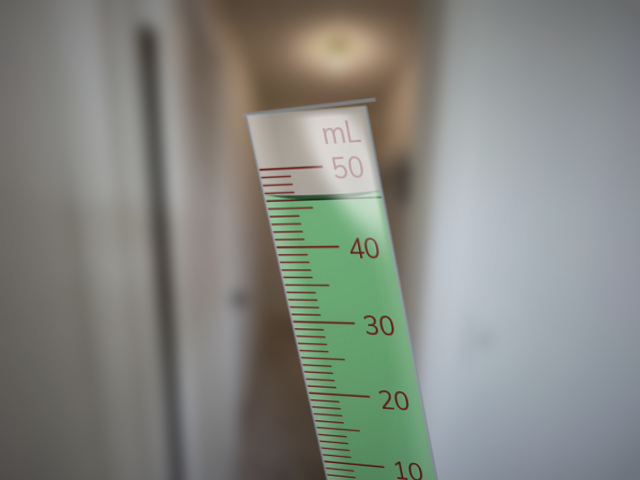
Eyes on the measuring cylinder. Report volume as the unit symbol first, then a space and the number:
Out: mL 46
